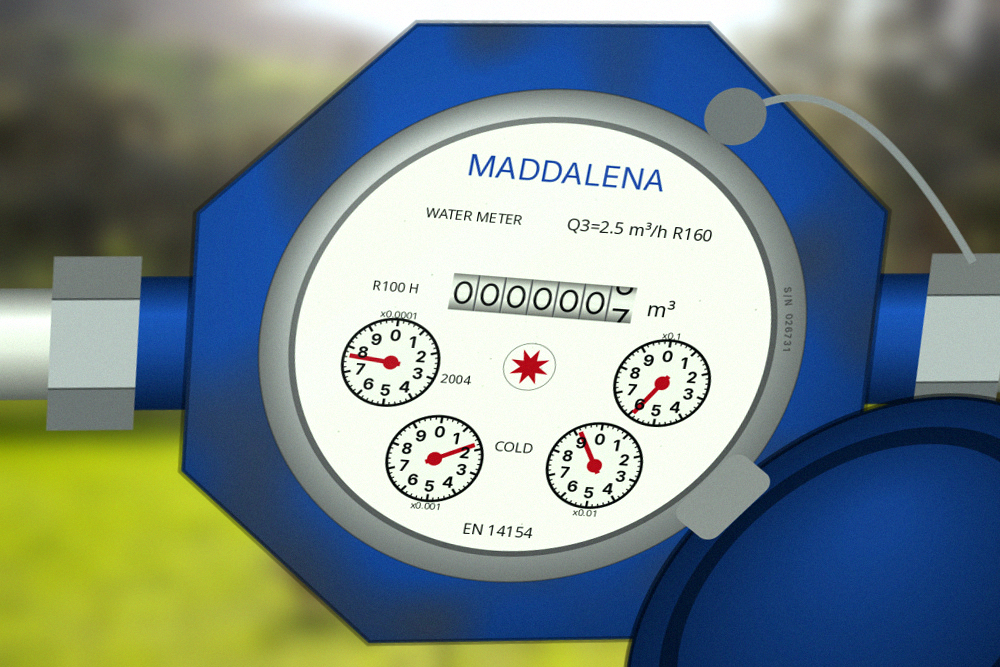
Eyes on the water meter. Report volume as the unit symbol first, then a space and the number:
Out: m³ 6.5917
